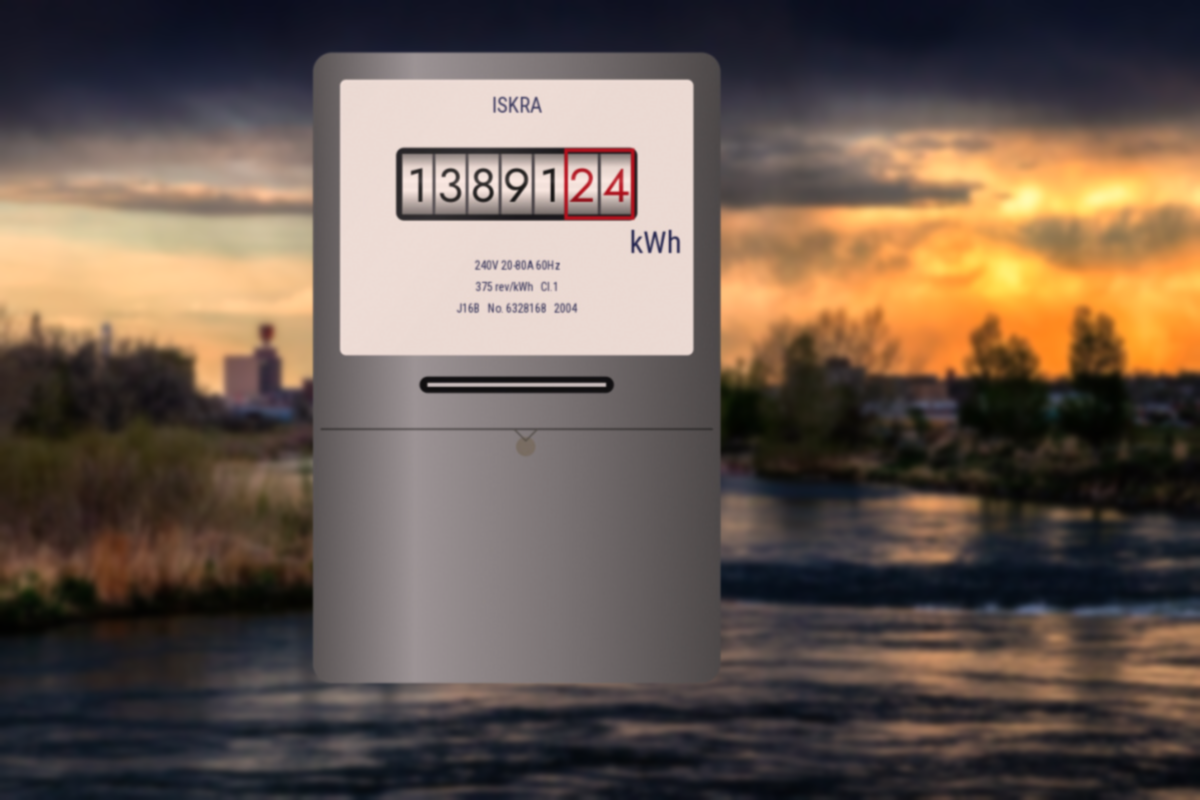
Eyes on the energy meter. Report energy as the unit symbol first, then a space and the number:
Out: kWh 13891.24
